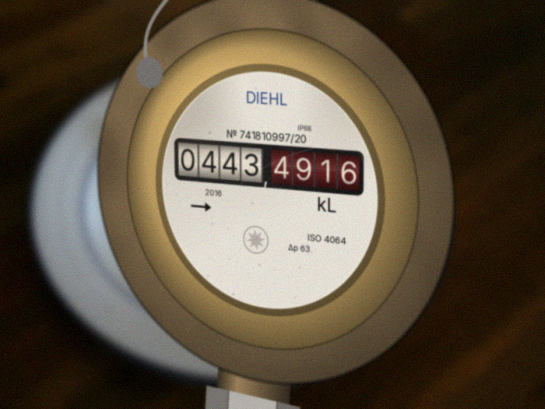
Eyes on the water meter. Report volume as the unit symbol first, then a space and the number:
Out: kL 443.4916
